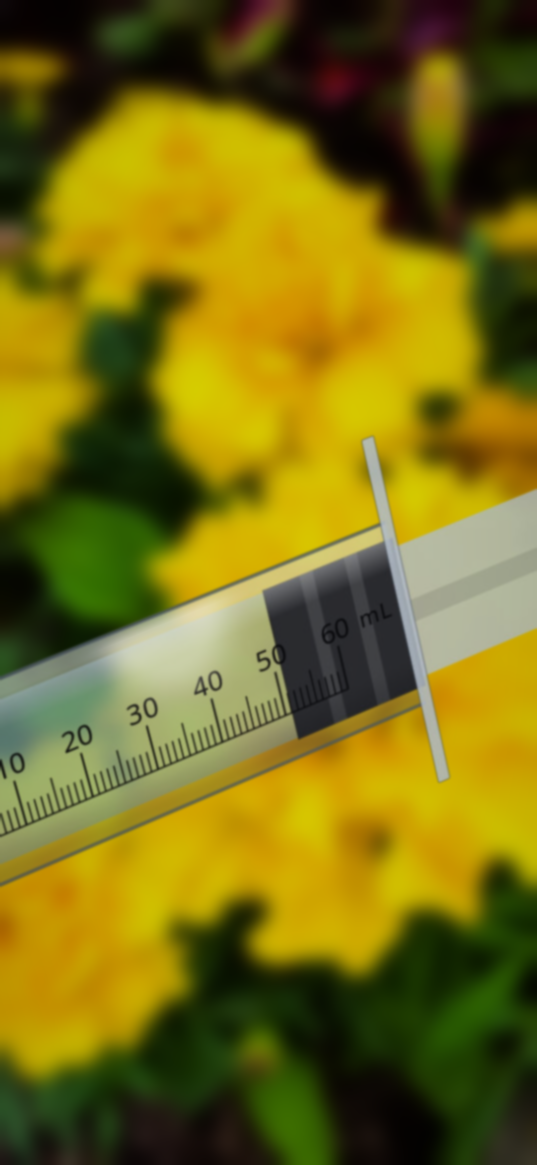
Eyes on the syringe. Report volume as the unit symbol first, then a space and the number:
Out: mL 51
